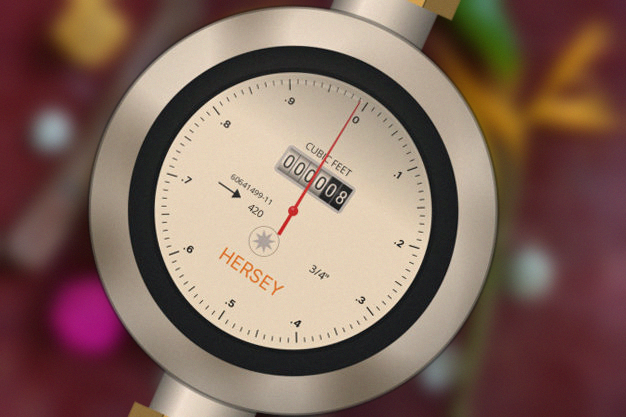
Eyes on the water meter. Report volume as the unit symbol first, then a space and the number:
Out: ft³ 7.99
